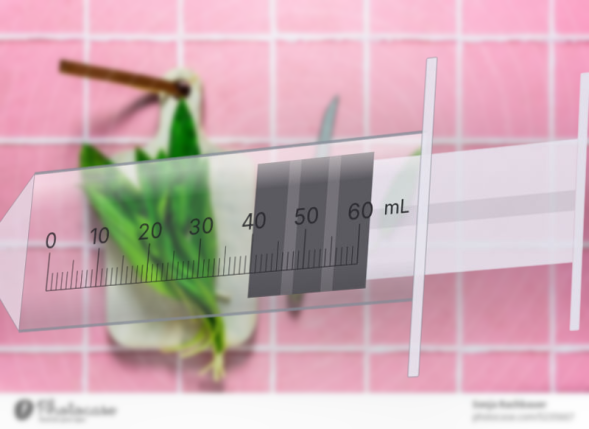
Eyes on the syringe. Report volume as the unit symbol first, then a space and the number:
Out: mL 40
